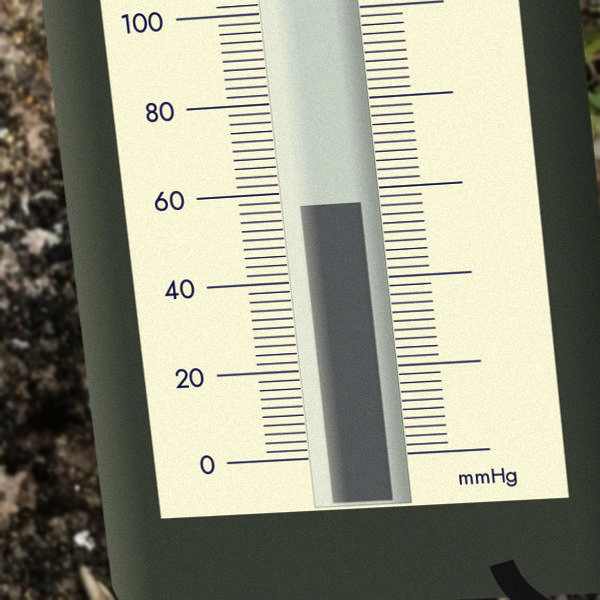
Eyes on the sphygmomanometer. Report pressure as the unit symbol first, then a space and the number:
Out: mmHg 57
